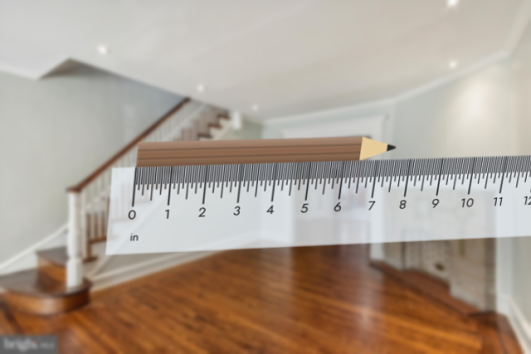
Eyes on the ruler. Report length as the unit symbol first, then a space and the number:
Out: in 7.5
